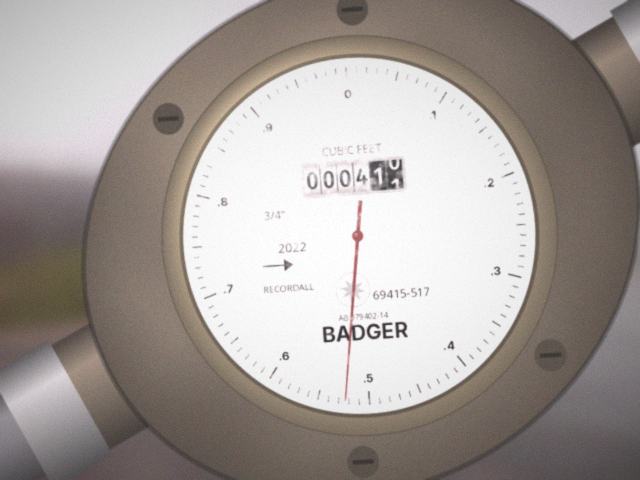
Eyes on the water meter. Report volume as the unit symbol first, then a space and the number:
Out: ft³ 410.52
